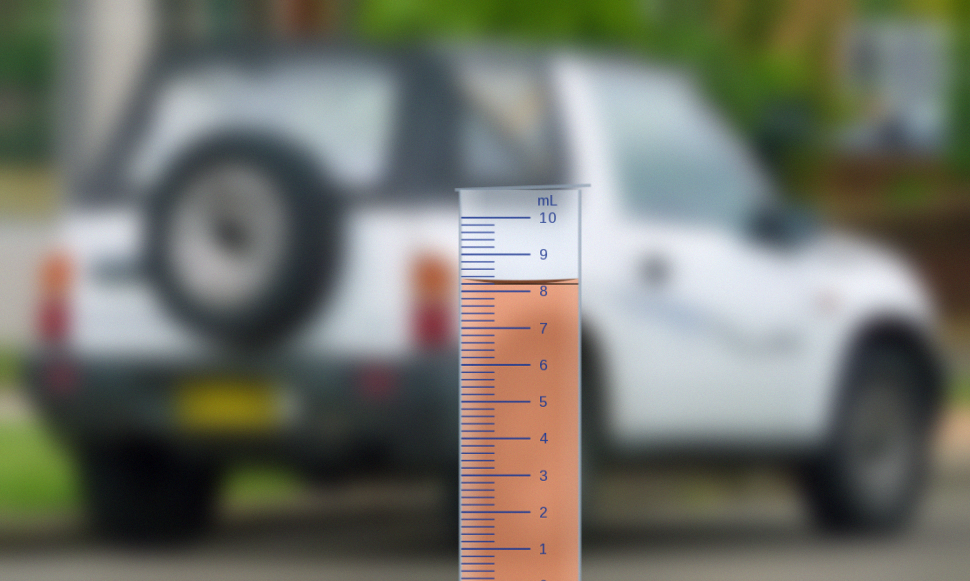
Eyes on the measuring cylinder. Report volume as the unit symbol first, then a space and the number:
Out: mL 8.2
